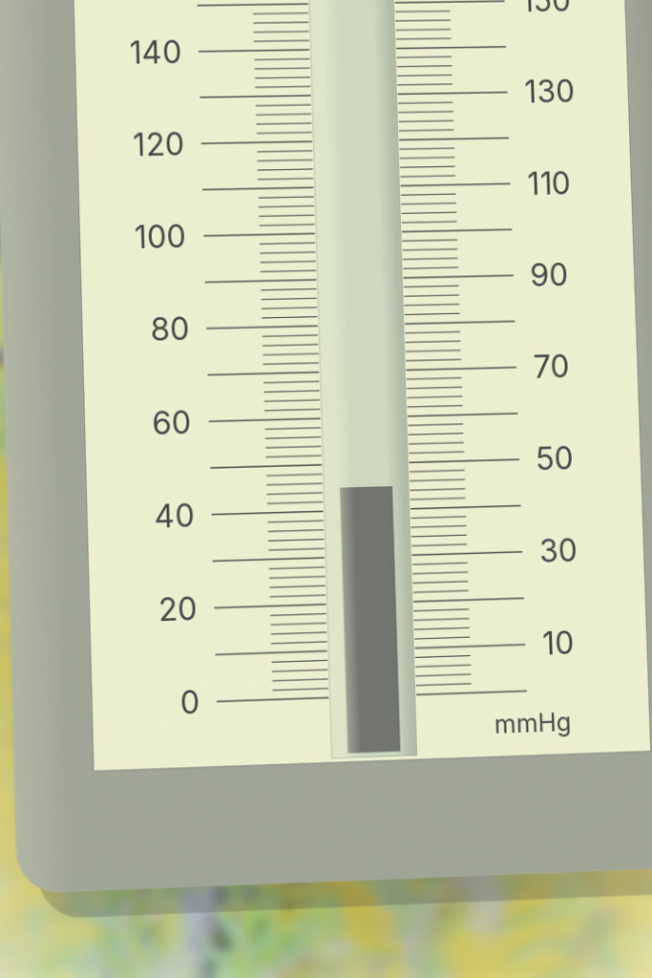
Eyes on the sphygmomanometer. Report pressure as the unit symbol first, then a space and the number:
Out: mmHg 45
